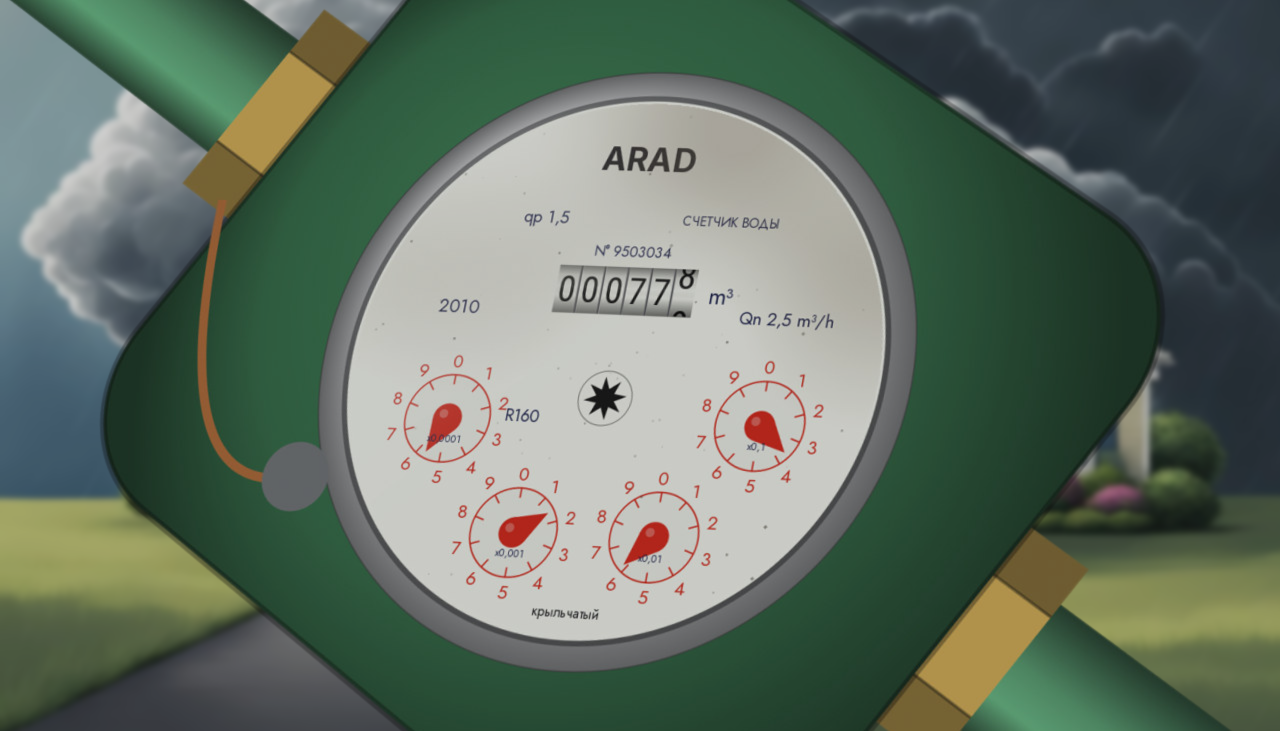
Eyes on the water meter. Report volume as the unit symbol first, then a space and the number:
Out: m³ 778.3615
